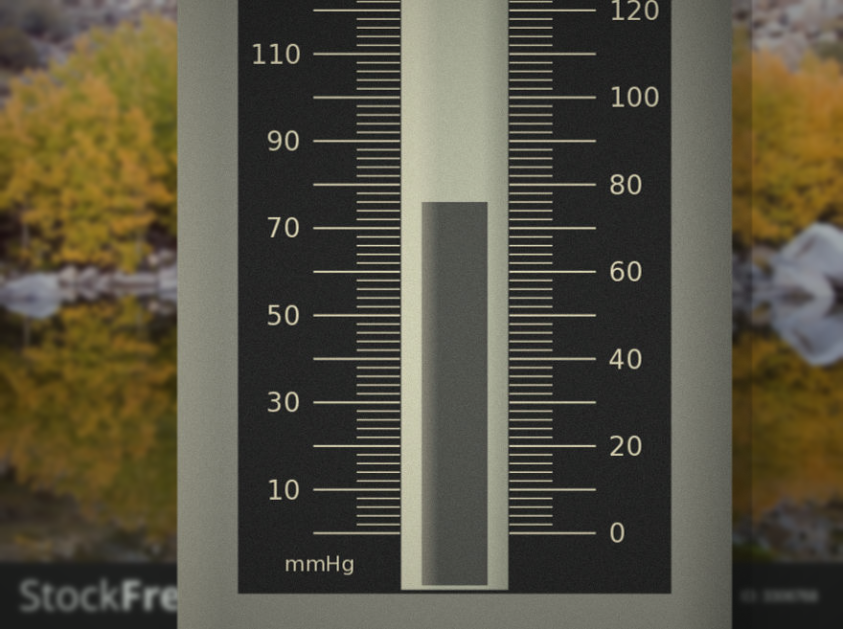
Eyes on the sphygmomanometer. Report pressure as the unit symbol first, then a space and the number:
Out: mmHg 76
